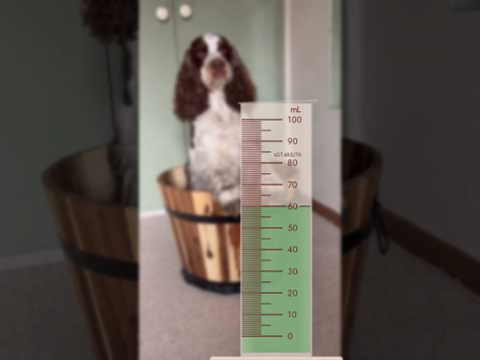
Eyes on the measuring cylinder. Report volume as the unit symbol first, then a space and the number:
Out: mL 60
